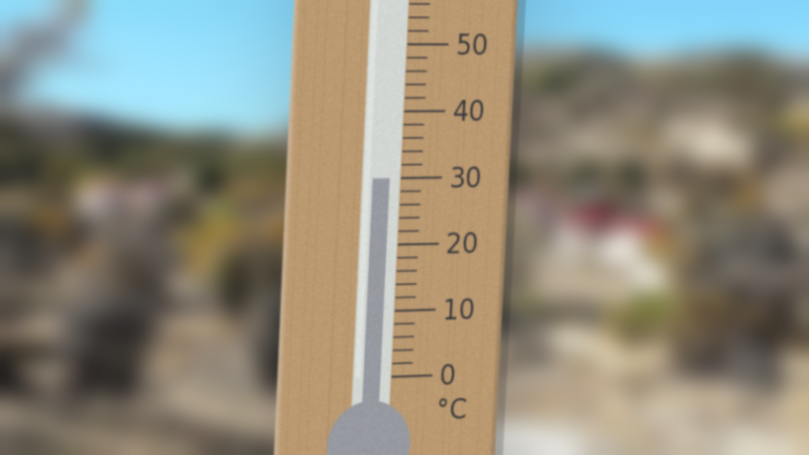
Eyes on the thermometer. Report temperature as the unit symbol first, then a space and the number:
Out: °C 30
